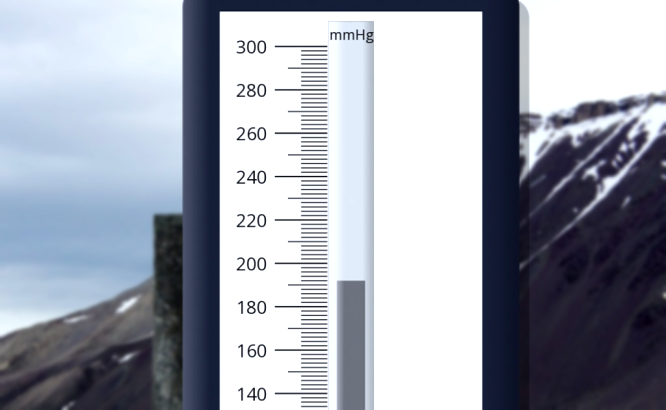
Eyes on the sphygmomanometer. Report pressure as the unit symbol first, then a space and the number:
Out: mmHg 192
